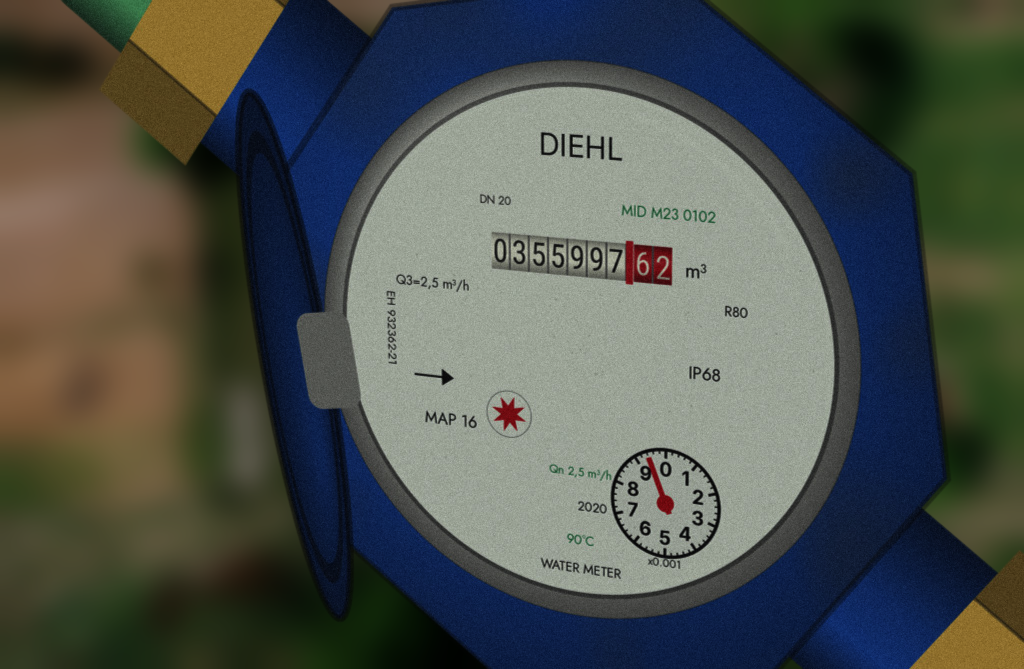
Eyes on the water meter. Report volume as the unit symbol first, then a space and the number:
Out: m³ 355997.619
